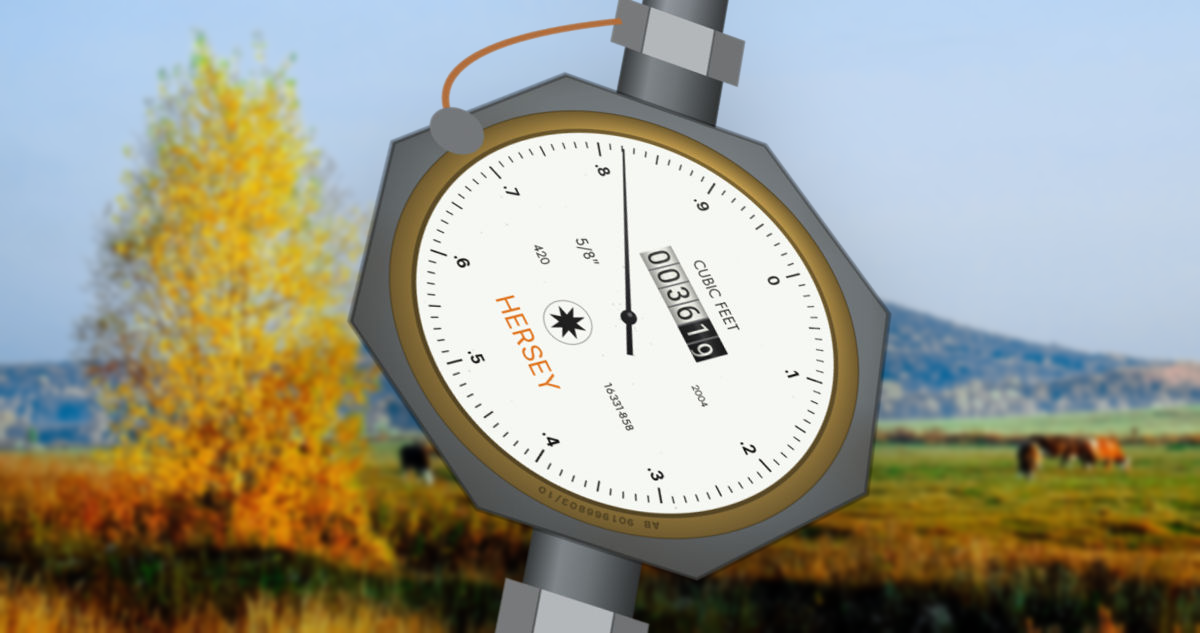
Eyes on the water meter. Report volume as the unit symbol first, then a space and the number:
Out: ft³ 3618.82
